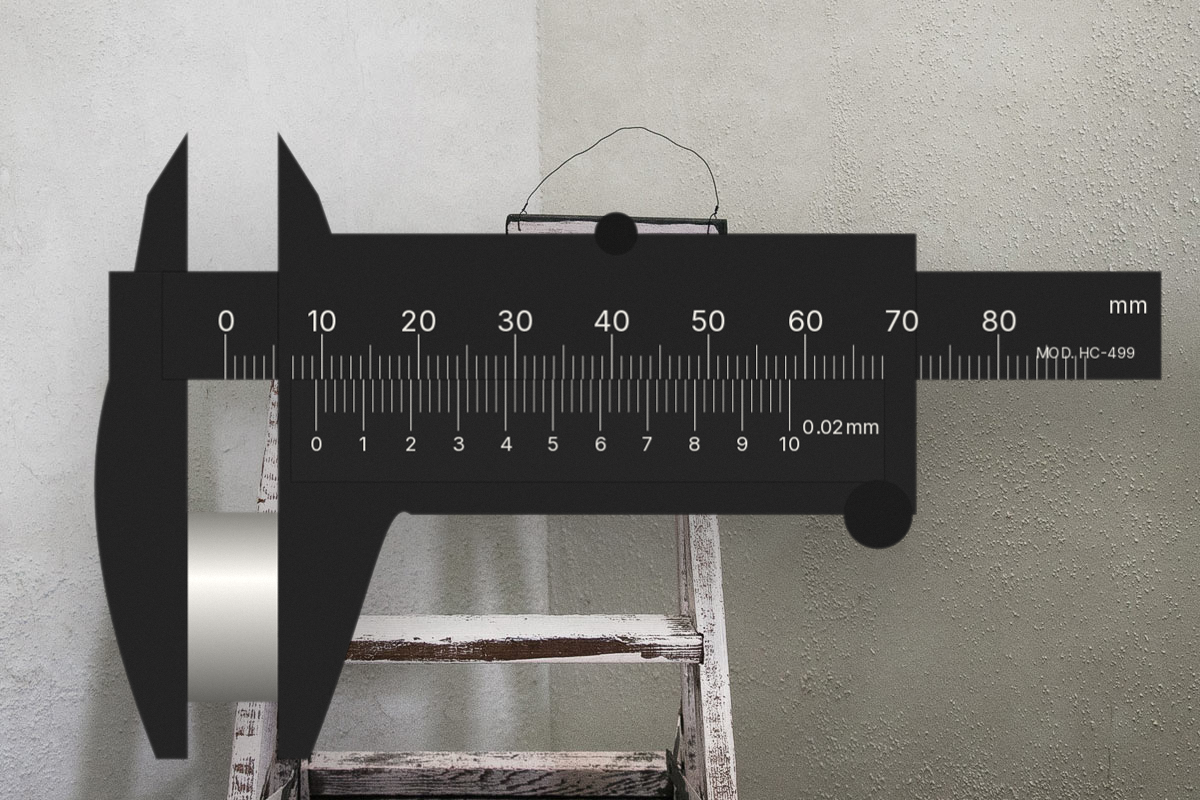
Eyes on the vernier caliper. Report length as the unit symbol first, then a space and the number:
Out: mm 9.4
